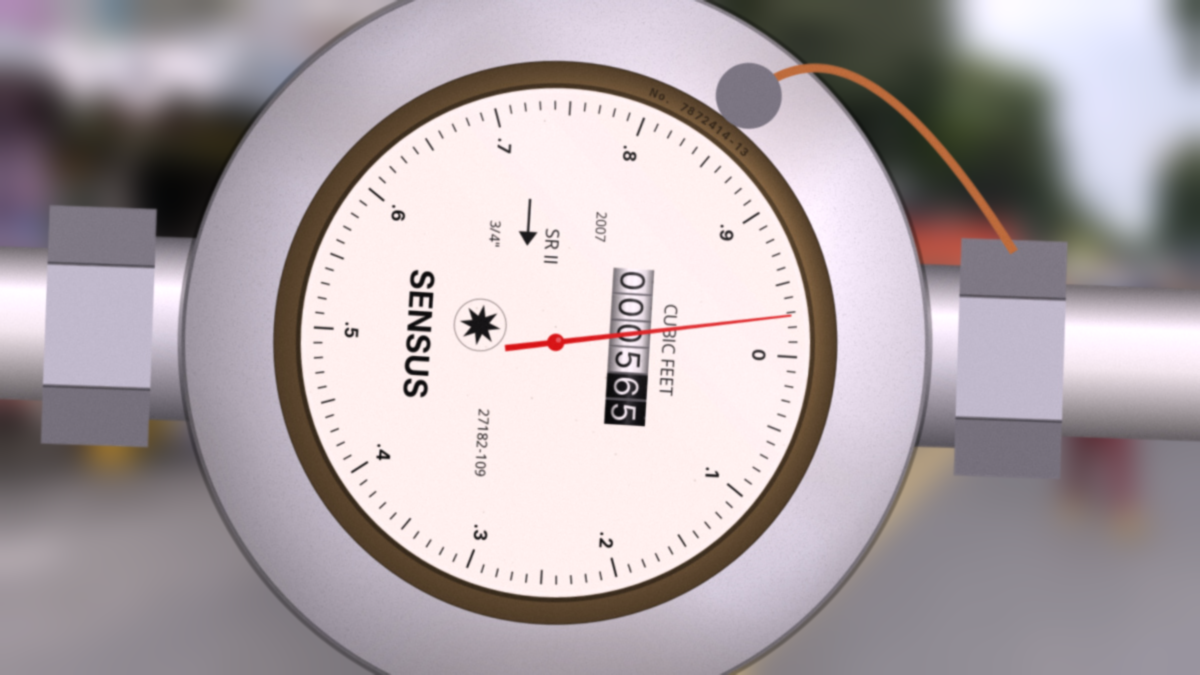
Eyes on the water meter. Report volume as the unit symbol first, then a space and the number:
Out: ft³ 564.97
